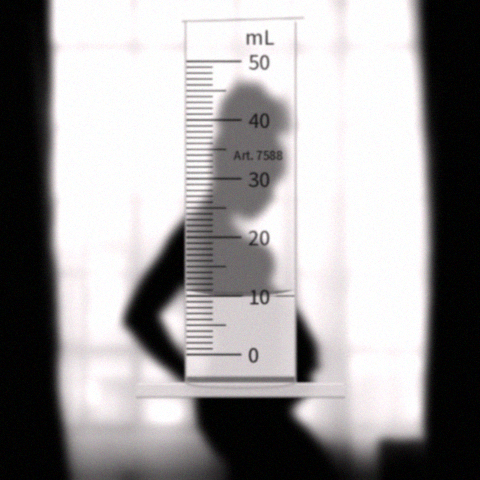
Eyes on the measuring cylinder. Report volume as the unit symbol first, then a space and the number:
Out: mL 10
